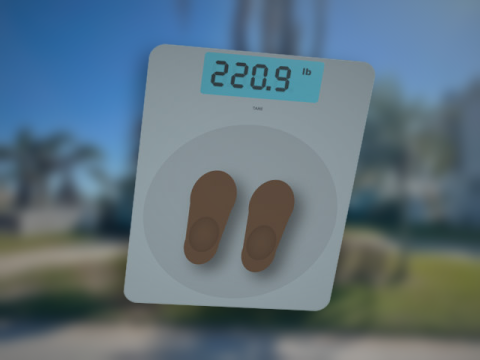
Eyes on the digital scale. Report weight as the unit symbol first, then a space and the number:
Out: lb 220.9
